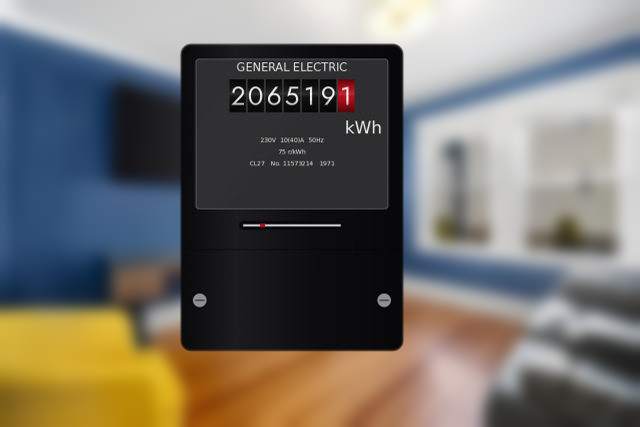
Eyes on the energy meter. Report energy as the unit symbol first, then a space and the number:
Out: kWh 206519.1
